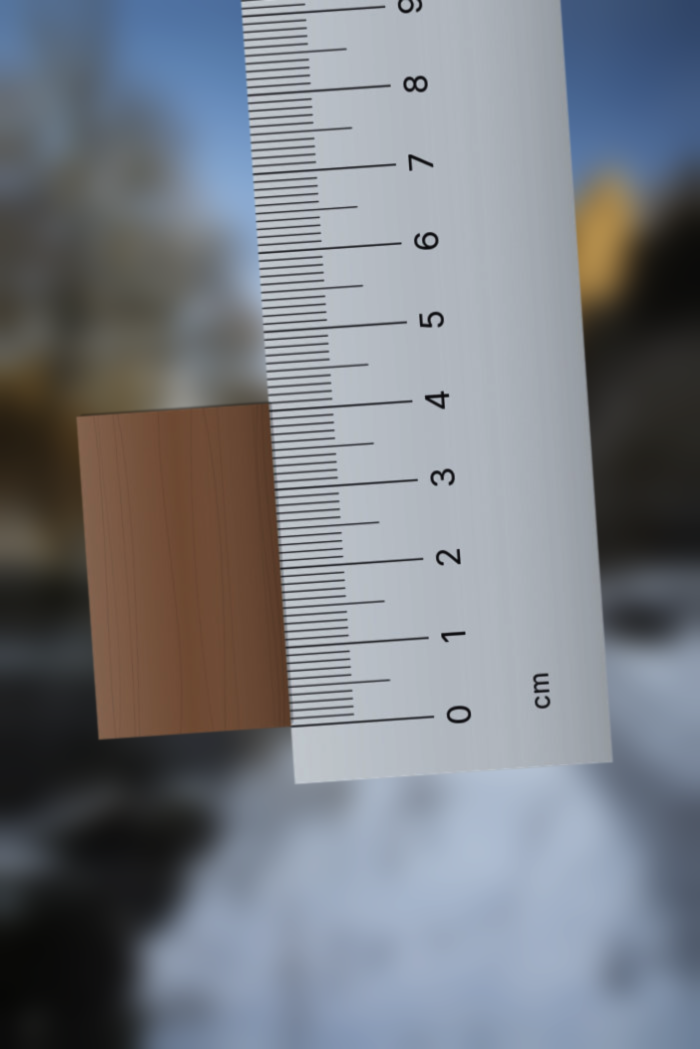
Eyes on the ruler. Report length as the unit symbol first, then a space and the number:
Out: cm 4.1
